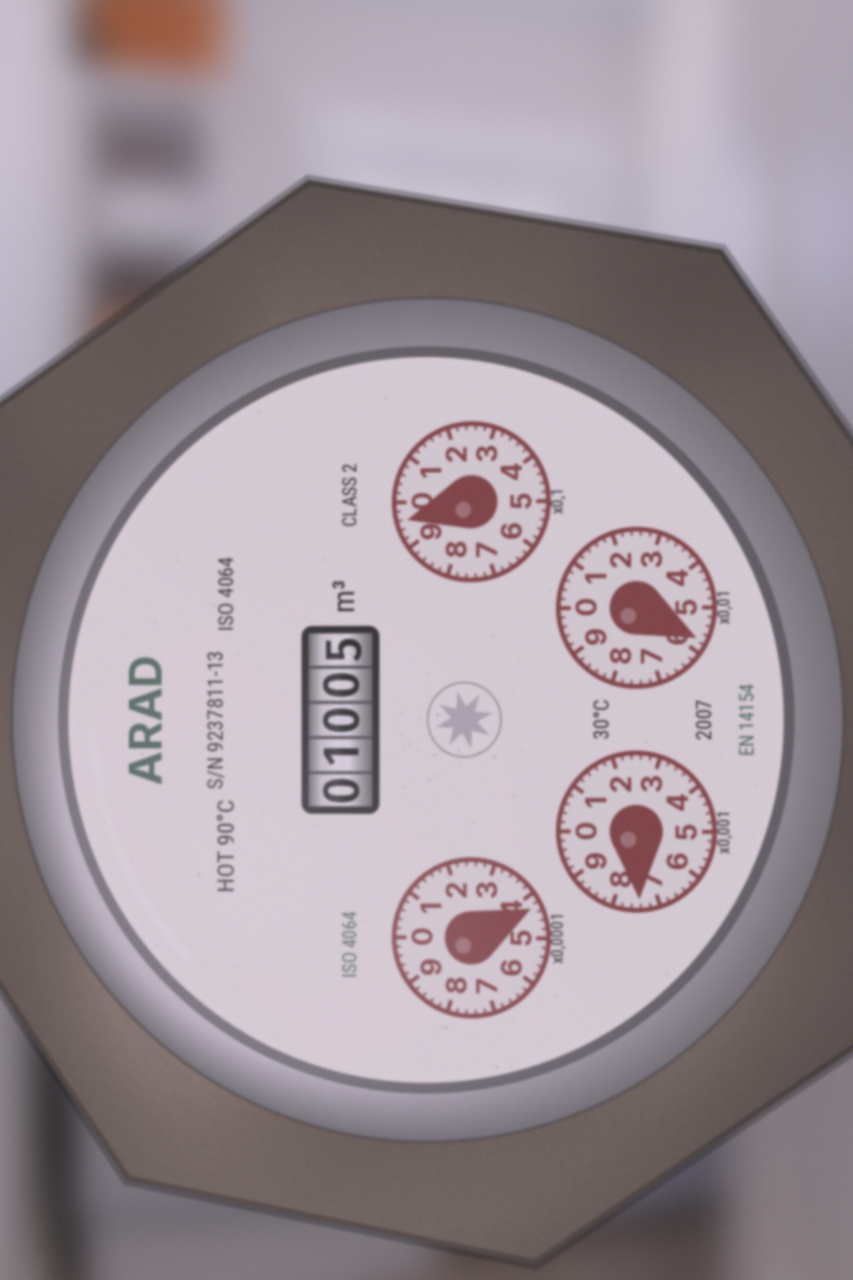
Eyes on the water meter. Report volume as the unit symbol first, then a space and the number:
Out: m³ 1004.9574
